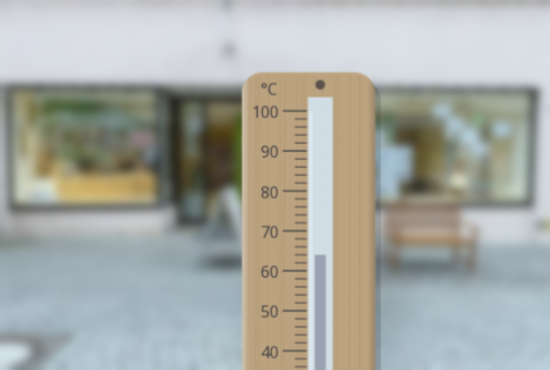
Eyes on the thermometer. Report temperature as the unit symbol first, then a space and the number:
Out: °C 64
